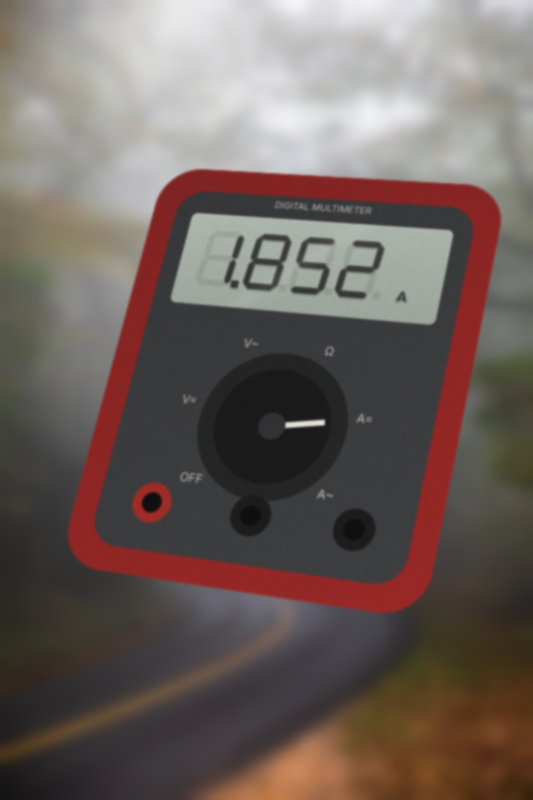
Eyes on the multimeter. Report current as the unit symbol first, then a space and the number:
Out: A 1.852
